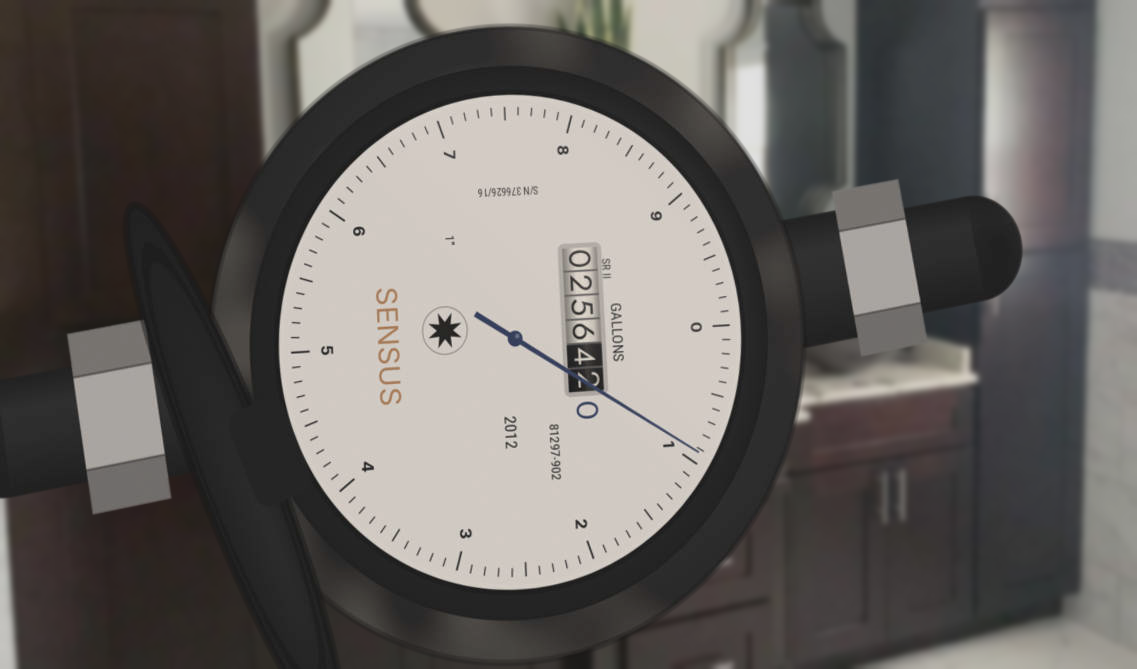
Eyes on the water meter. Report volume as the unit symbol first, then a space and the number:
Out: gal 256420.9
